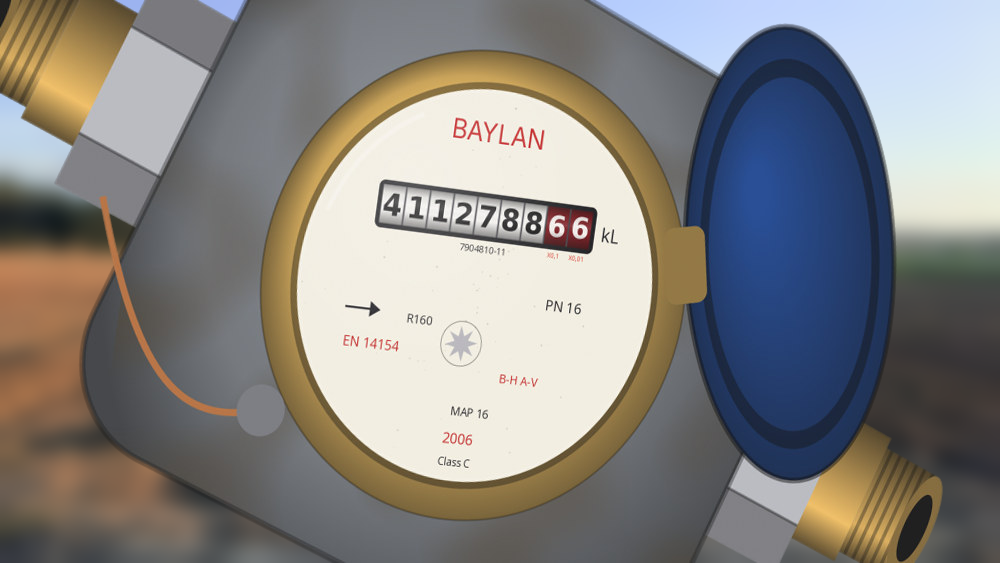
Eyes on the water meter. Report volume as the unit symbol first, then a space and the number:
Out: kL 4112788.66
